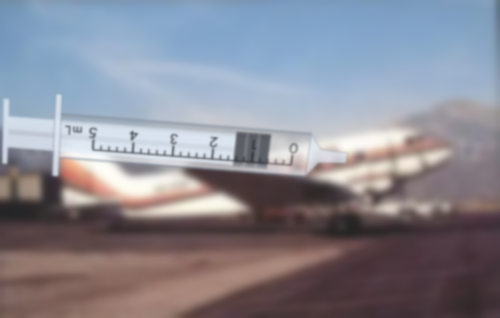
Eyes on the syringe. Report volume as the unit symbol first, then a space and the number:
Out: mL 0.6
